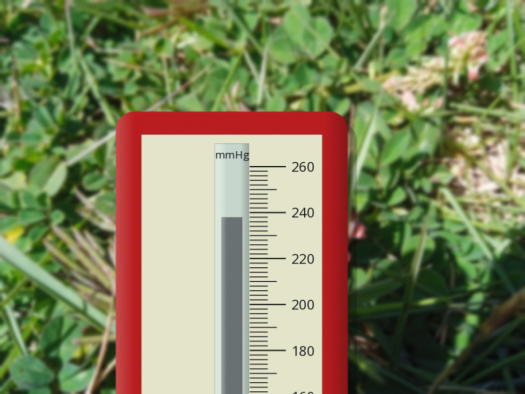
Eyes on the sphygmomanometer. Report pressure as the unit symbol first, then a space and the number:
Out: mmHg 238
